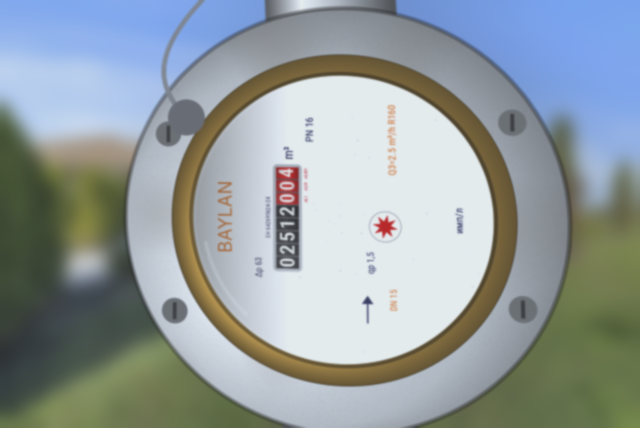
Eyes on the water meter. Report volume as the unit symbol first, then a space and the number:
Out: m³ 2512.004
